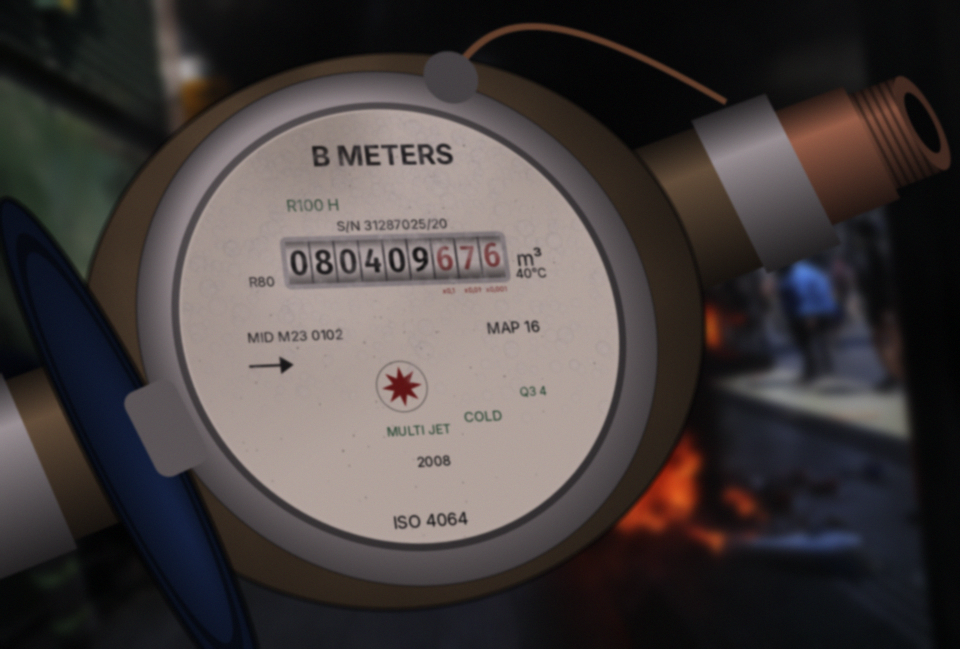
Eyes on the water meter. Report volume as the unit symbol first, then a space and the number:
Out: m³ 80409.676
